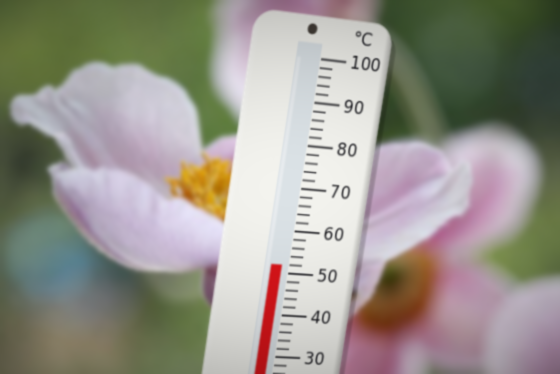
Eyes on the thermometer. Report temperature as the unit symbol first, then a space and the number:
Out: °C 52
